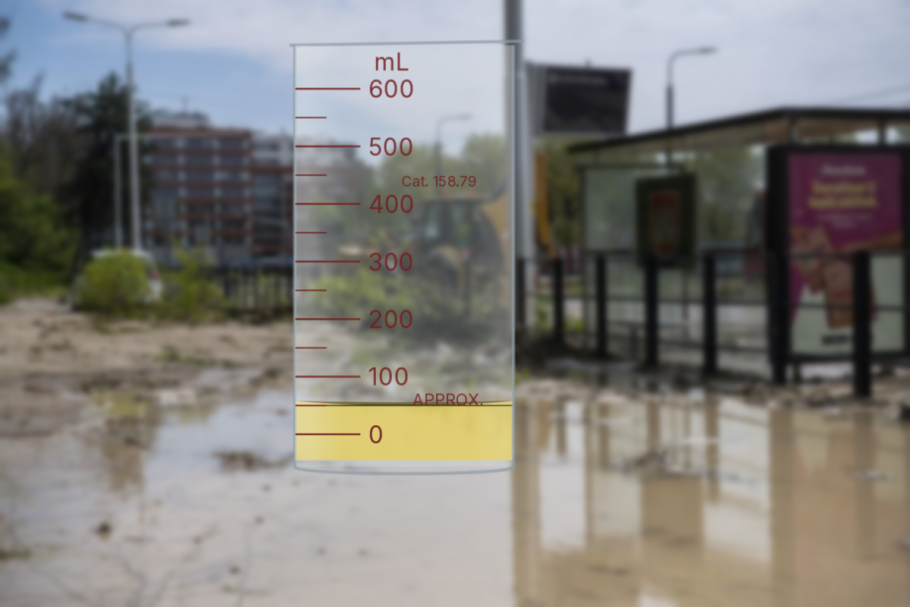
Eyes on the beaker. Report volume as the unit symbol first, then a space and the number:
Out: mL 50
